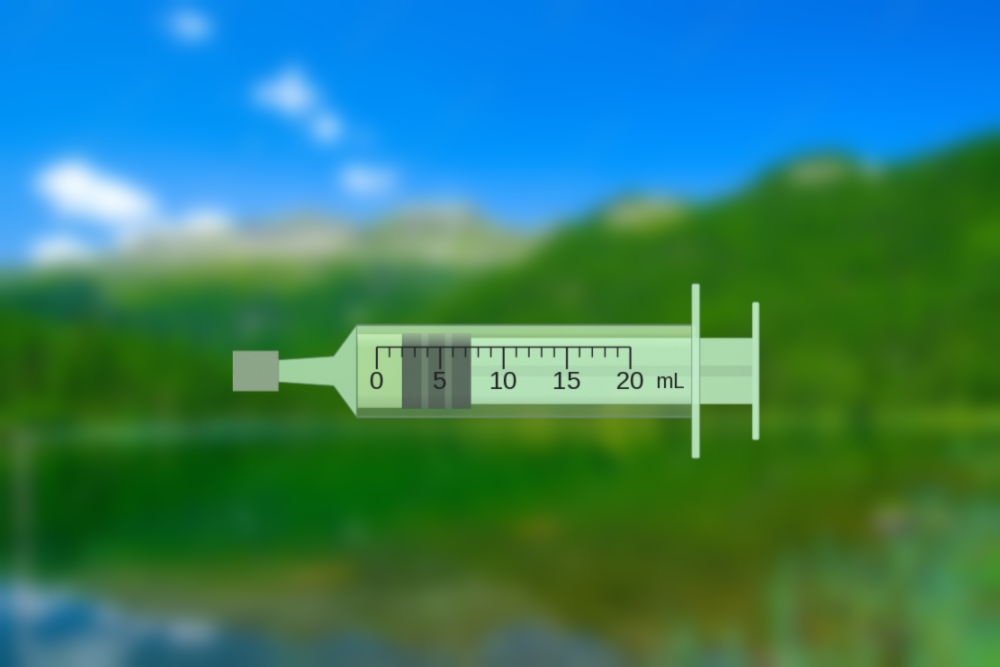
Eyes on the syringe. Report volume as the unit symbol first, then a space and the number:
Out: mL 2
